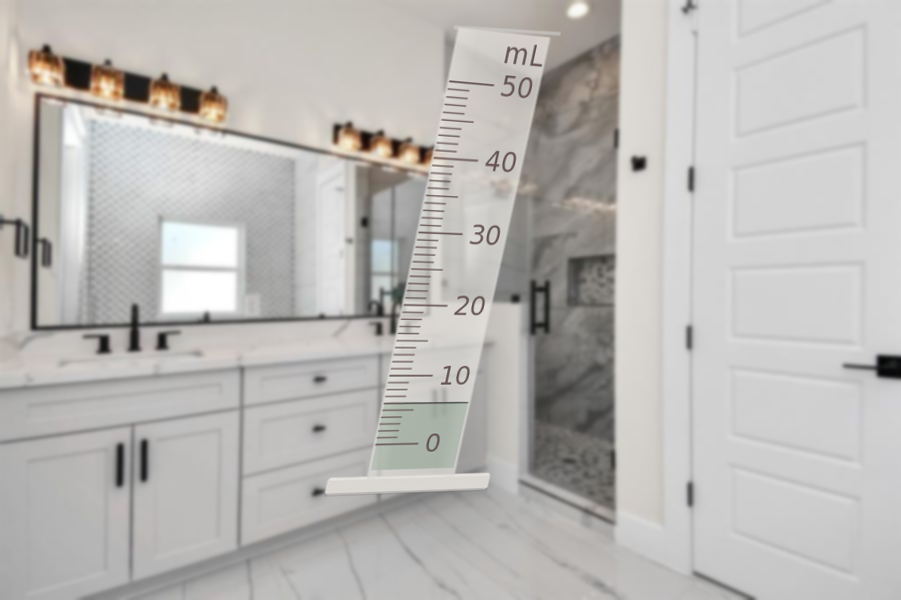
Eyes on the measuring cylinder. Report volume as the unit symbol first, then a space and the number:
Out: mL 6
